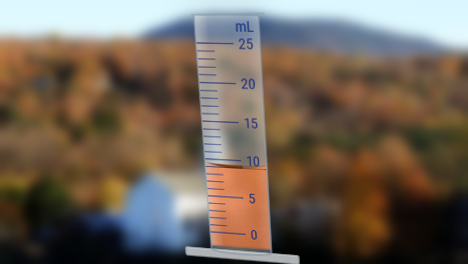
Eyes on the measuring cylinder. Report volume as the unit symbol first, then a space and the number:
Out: mL 9
